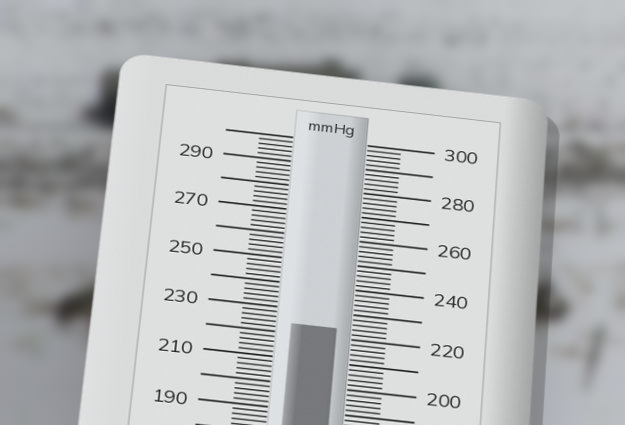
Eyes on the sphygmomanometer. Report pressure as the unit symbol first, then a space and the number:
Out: mmHg 224
